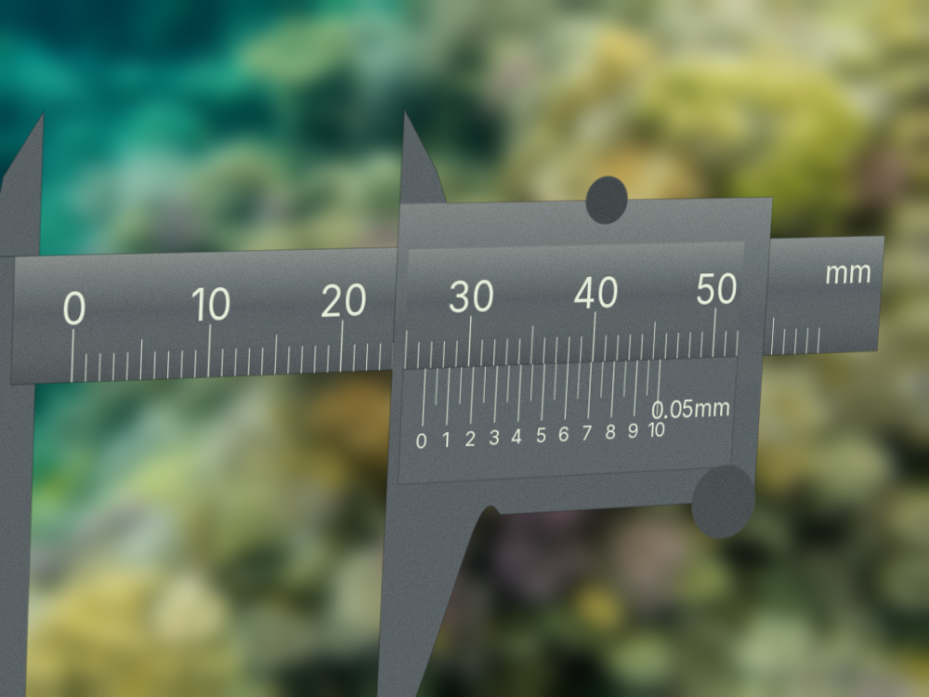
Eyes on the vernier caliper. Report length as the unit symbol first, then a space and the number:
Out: mm 26.6
